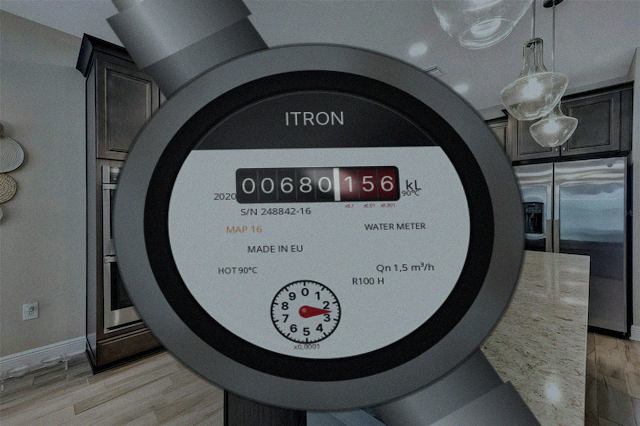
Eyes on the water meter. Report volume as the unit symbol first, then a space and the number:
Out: kL 680.1562
